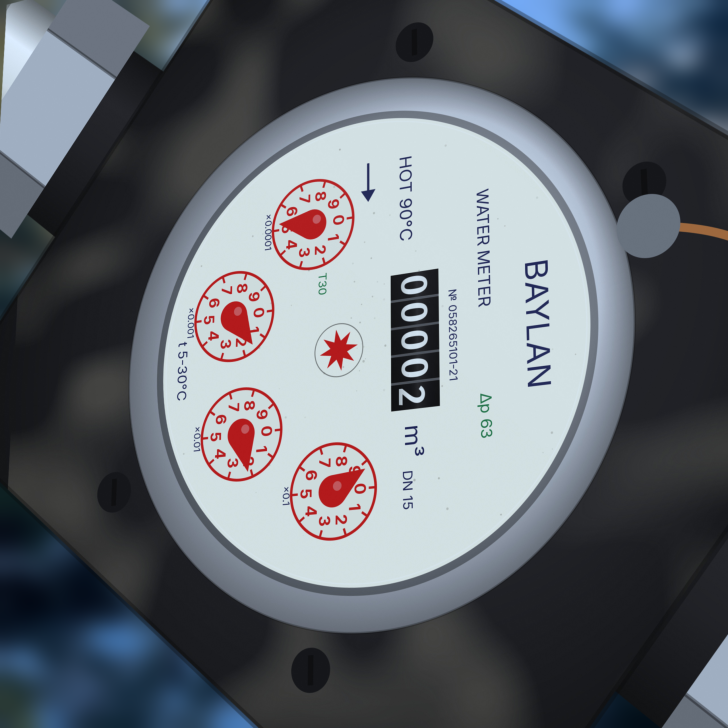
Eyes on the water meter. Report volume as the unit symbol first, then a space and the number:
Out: m³ 1.9215
